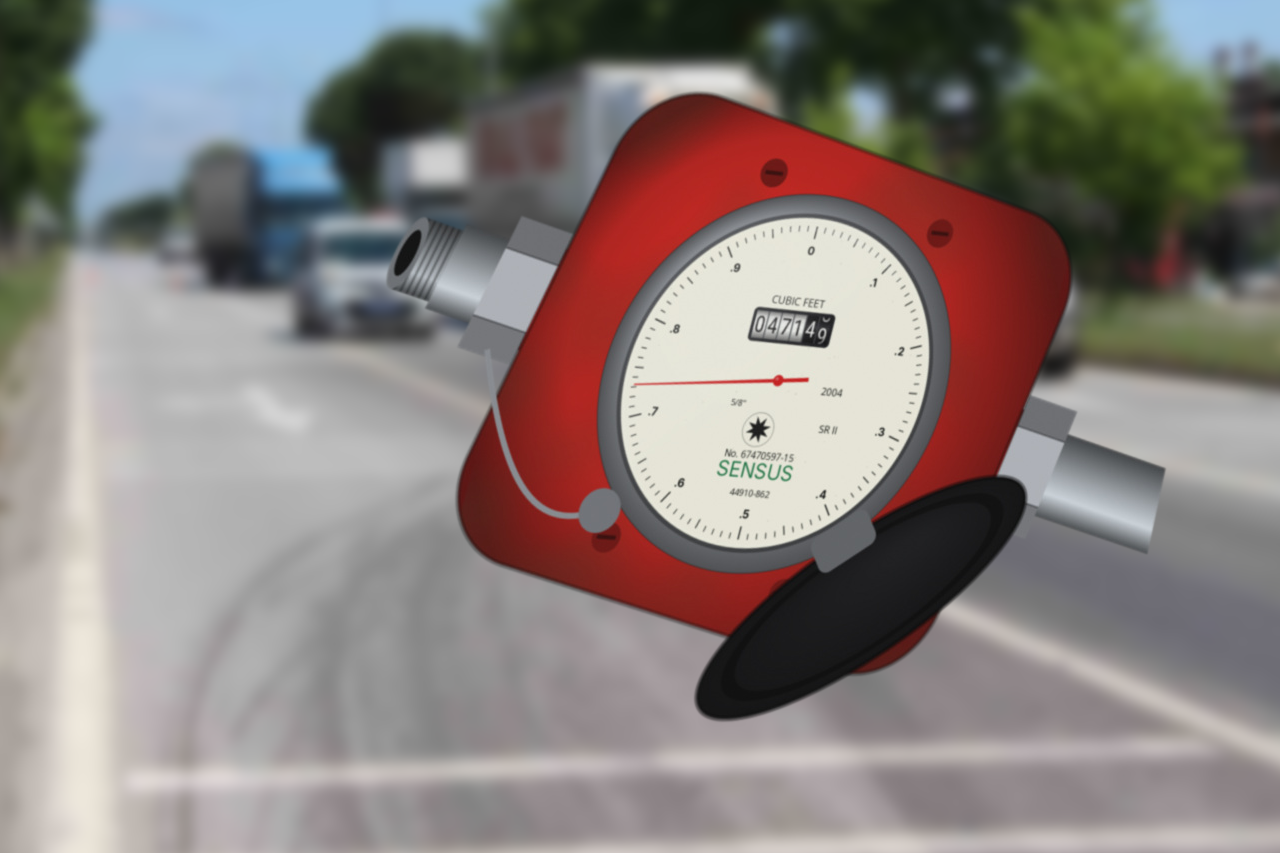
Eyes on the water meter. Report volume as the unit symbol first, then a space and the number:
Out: ft³ 47148.73
